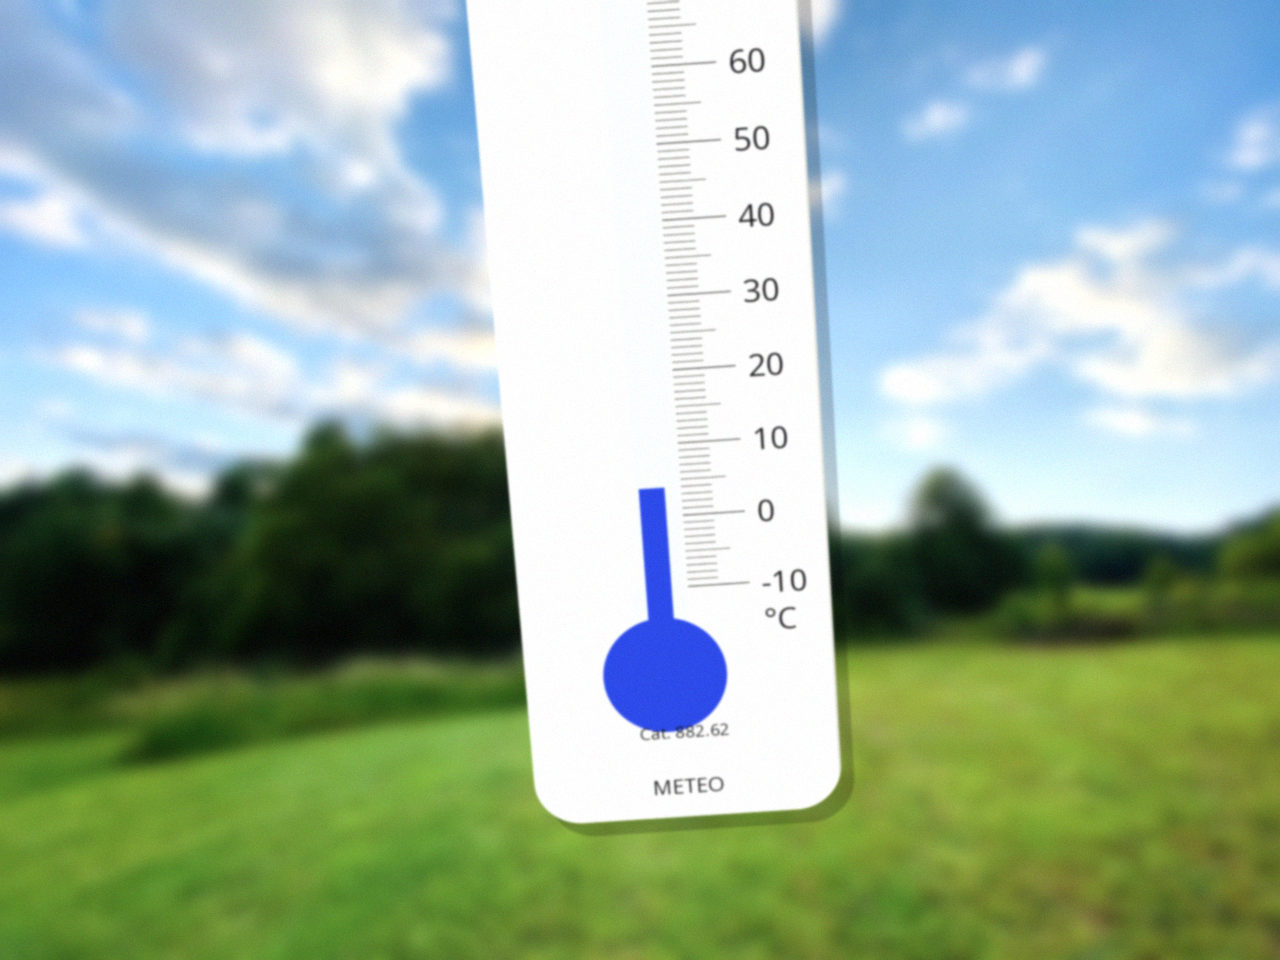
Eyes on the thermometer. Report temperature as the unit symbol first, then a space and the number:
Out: °C 4
